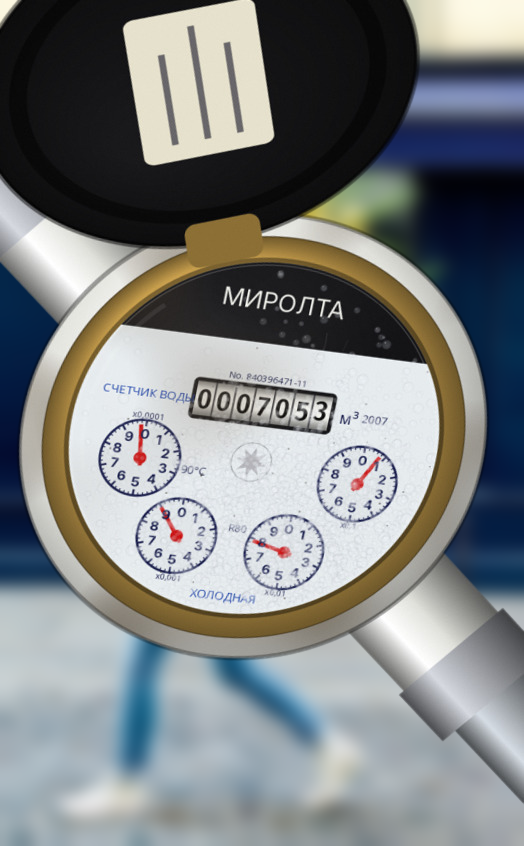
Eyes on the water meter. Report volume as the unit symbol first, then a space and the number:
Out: m³ 7053.0789
